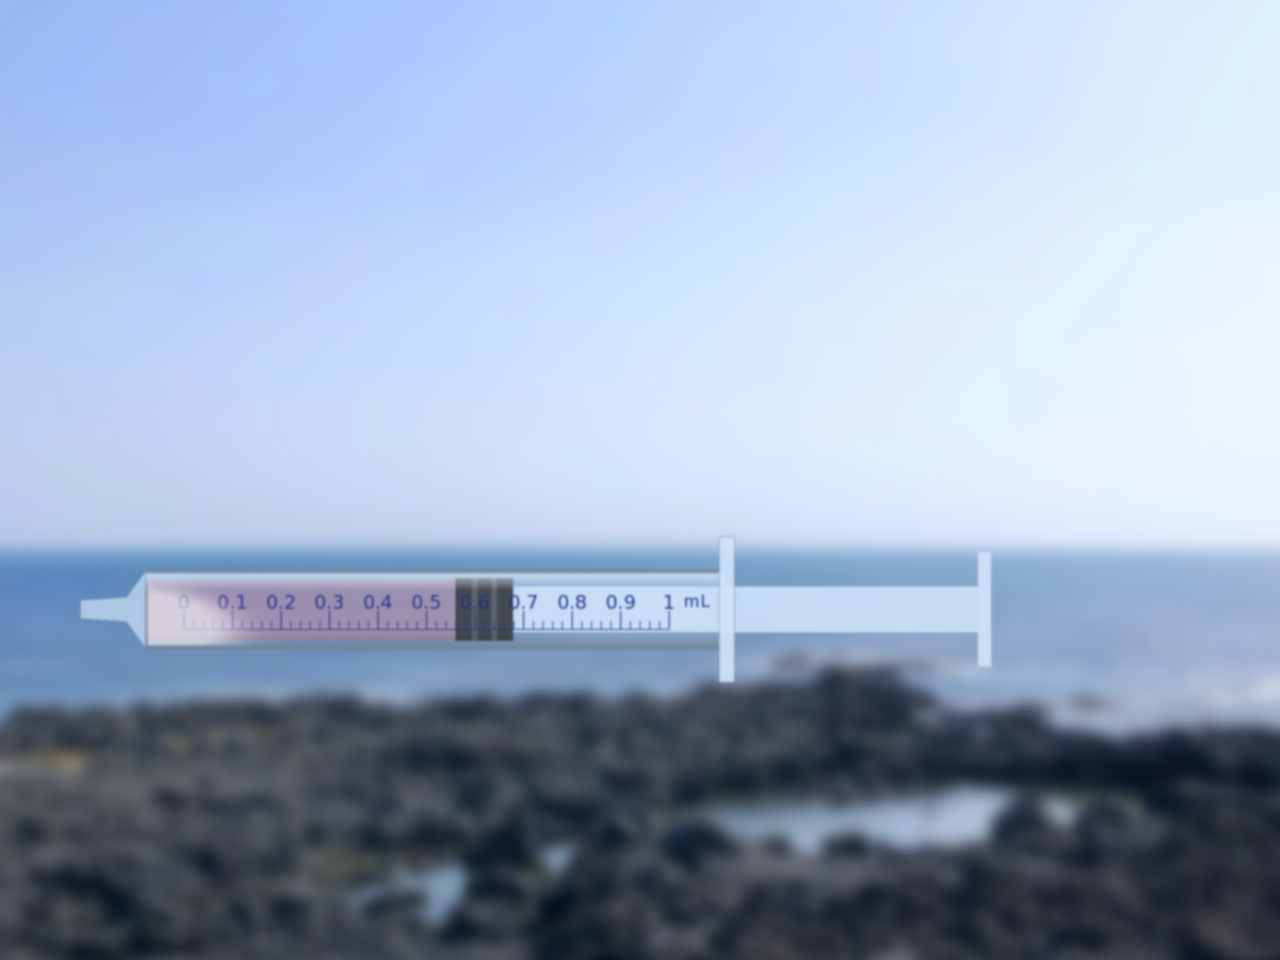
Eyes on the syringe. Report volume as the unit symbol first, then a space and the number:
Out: mL 0.56
